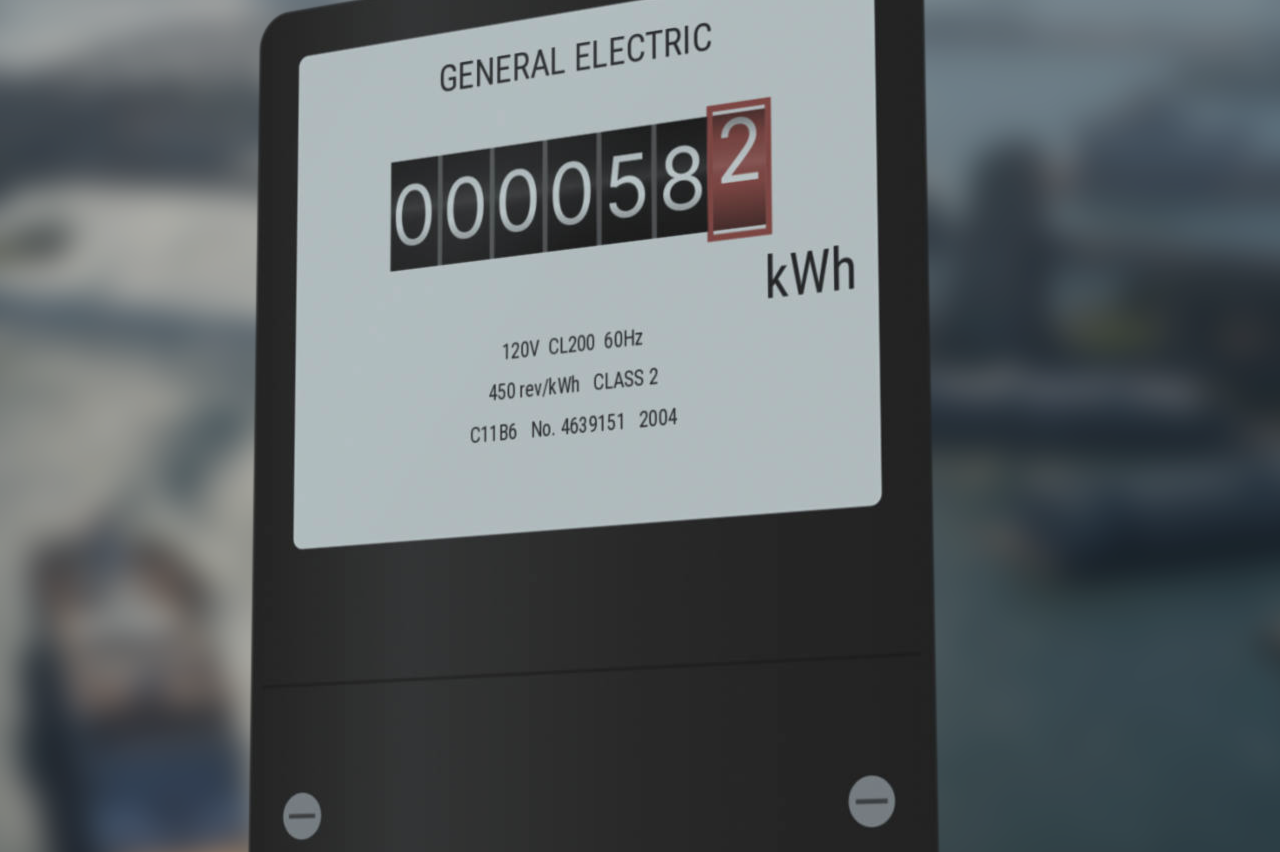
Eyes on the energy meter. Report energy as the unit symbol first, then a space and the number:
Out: kWh 58.2
